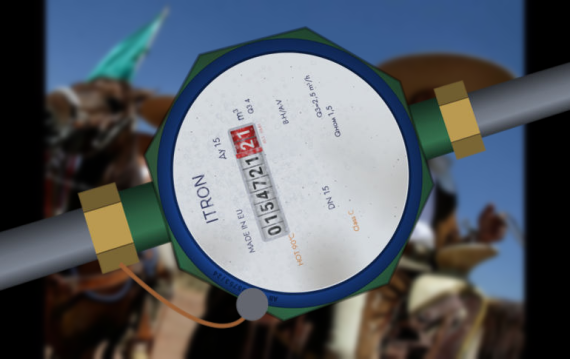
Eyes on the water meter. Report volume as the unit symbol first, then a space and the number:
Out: m³ 154721.21
